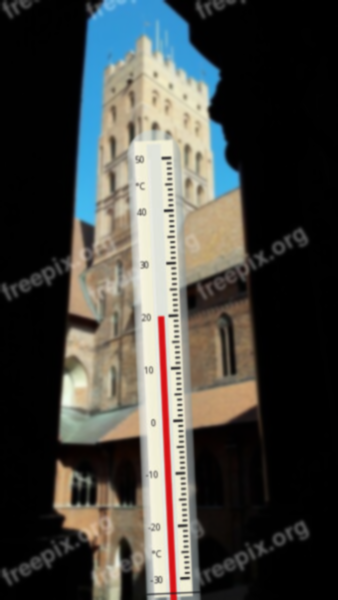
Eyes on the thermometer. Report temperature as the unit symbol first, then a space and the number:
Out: °C 20
